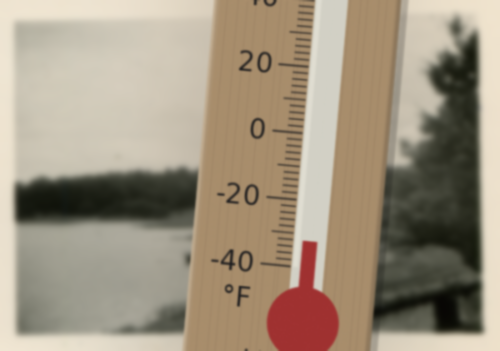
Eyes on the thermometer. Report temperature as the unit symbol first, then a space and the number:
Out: °F -32
